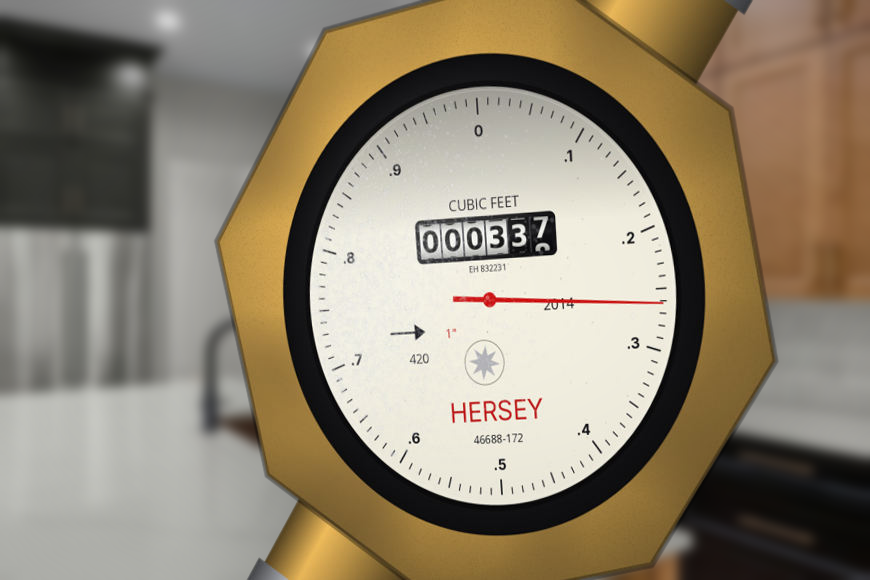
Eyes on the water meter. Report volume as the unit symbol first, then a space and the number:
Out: ft³ 337.26
